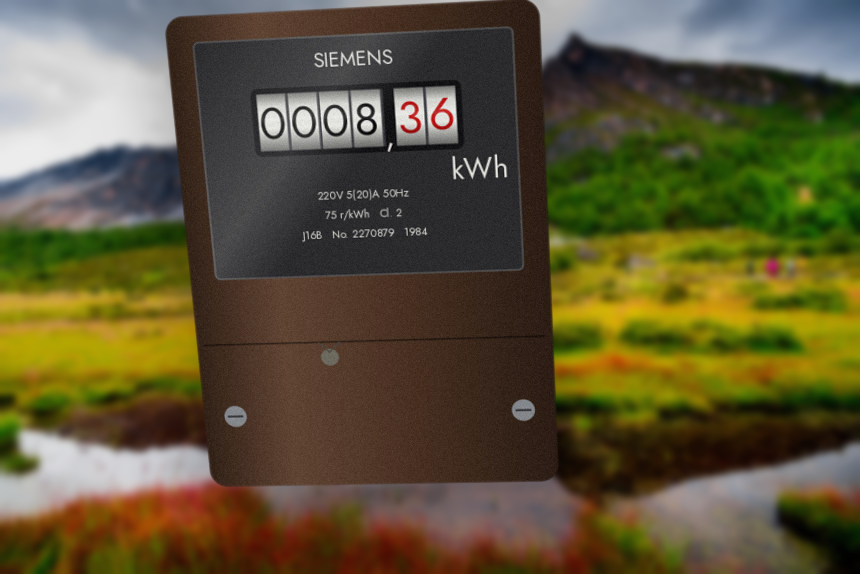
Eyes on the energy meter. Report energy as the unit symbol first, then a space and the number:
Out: kWh 8.36
